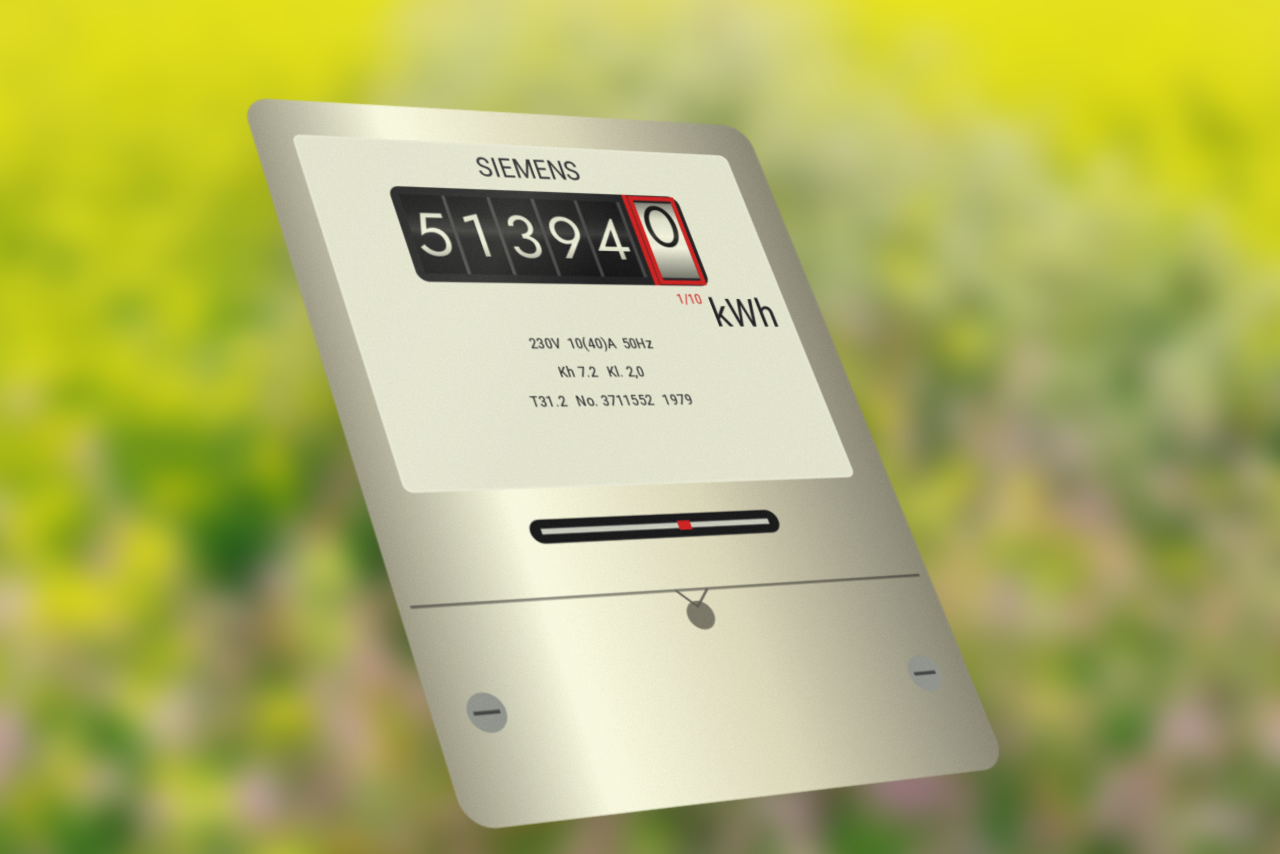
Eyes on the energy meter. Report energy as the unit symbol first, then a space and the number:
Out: kWh 51394.0
